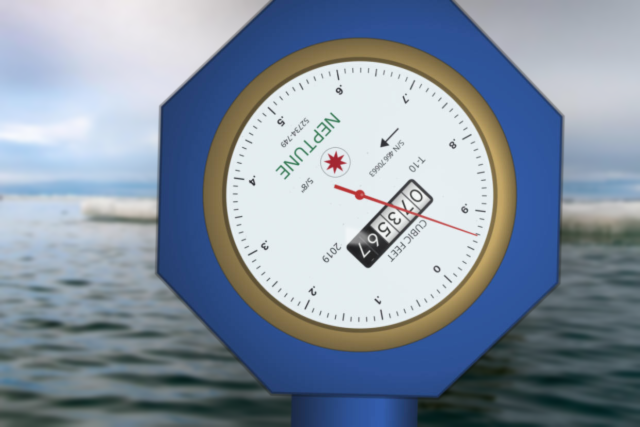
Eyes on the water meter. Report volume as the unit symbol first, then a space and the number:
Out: ft³ 73566.93
